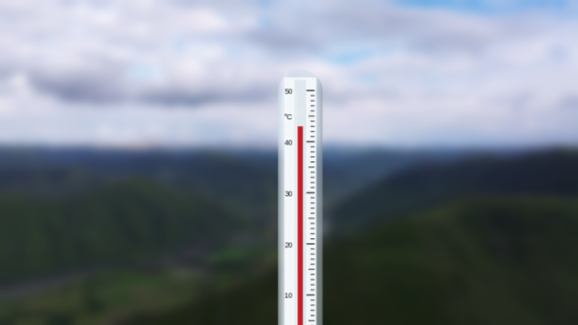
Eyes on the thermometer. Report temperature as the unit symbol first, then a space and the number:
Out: °C 43
